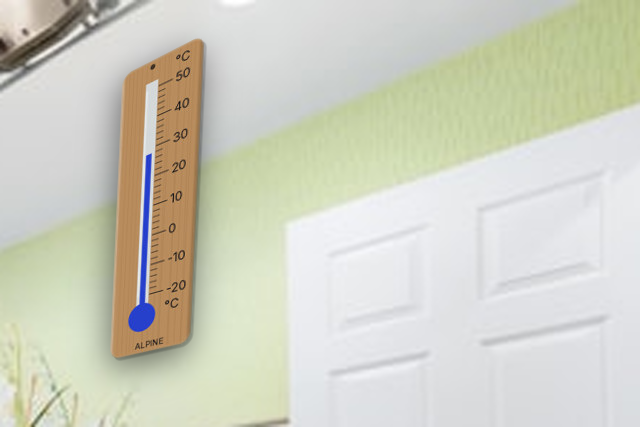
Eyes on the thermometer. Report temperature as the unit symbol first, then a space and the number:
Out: °C 28
